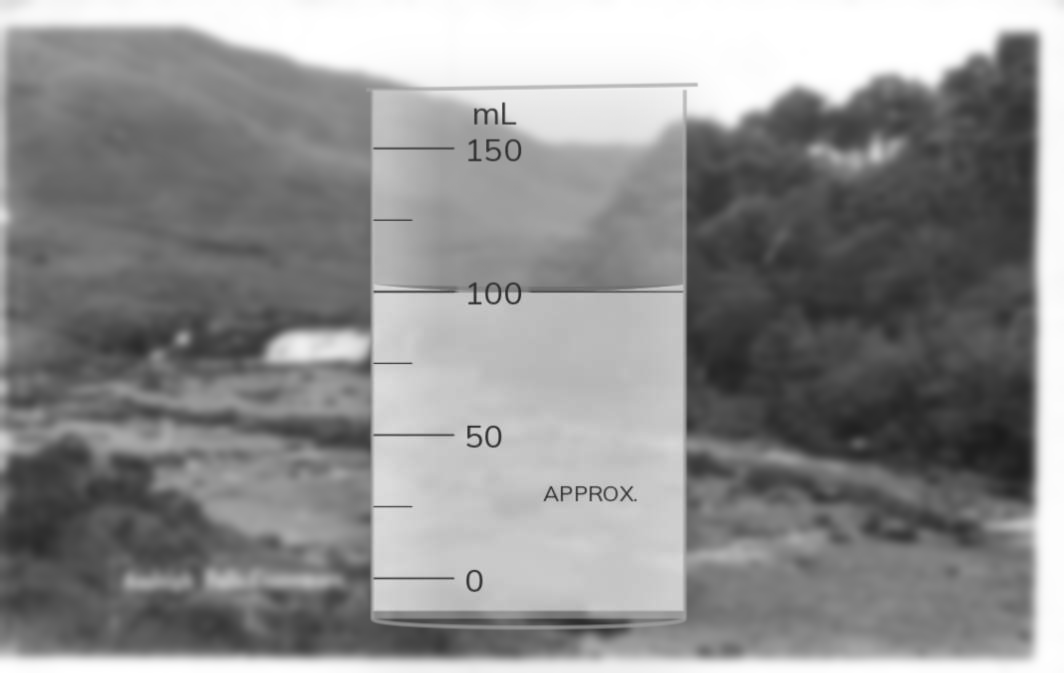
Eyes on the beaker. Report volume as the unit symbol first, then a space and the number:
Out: mL 100
